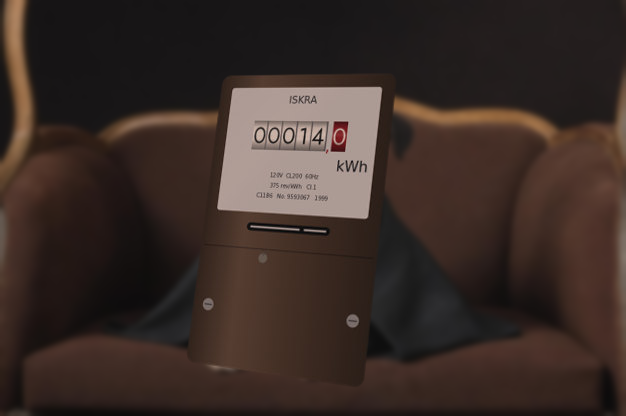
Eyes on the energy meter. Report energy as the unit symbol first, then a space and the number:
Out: kWh 14.0
